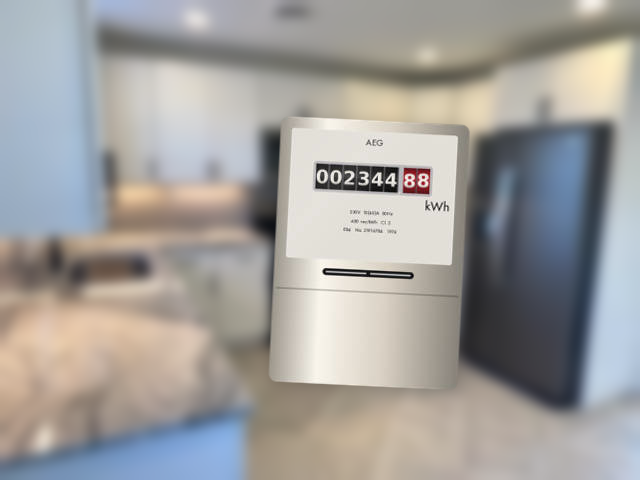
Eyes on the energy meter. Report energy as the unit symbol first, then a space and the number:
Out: kWh 2344.88
